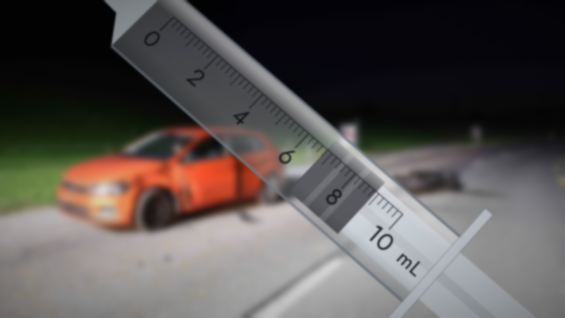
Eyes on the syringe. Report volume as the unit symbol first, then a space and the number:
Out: mL 6.8
